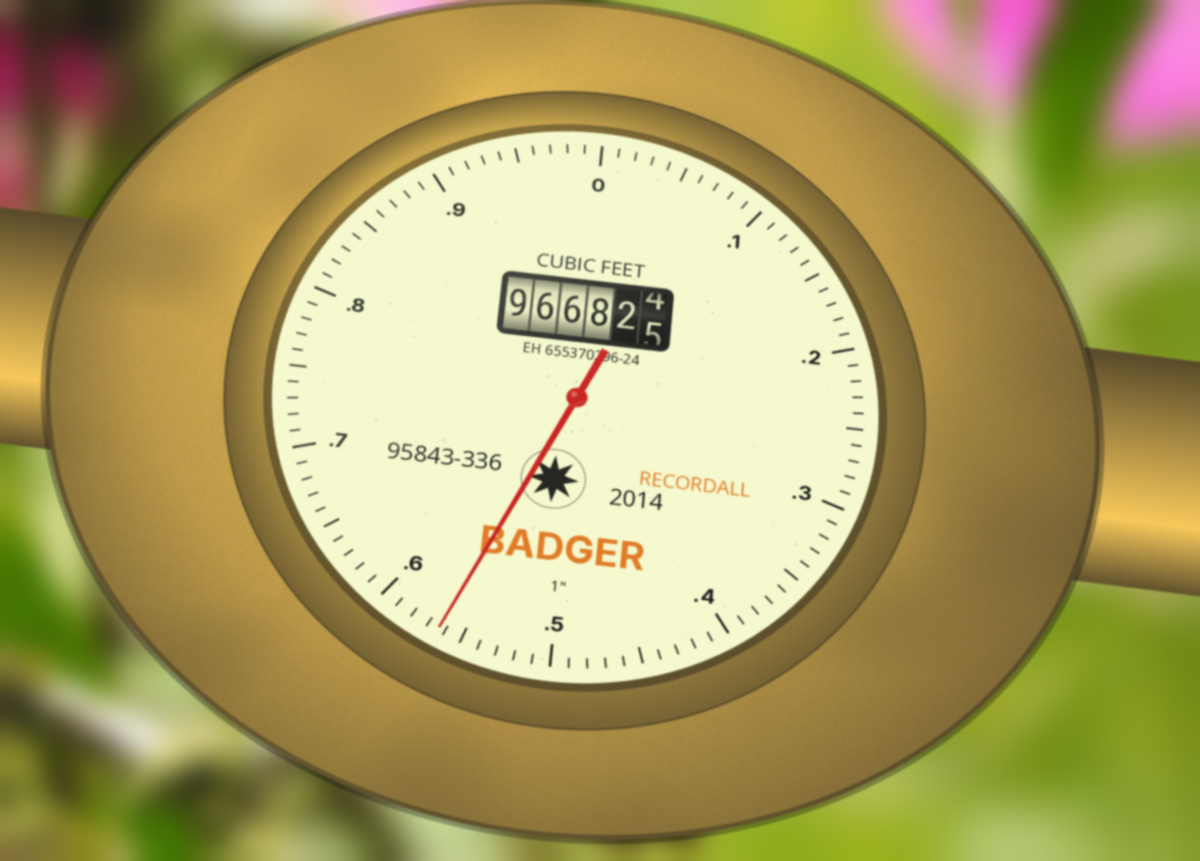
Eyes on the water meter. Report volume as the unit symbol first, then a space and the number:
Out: ft³ 966824.56
